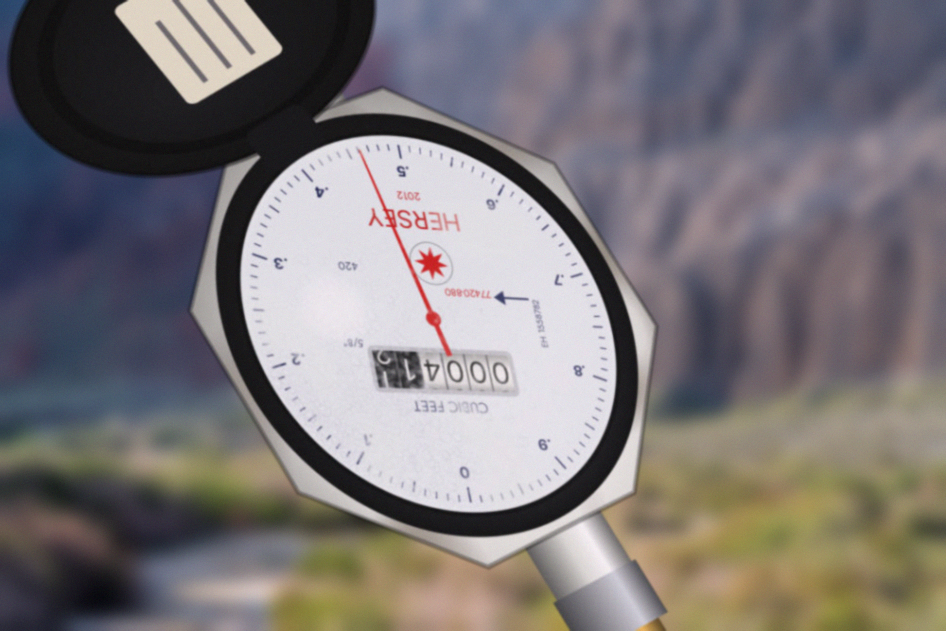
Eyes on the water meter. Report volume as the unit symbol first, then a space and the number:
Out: ft³ 411.46
